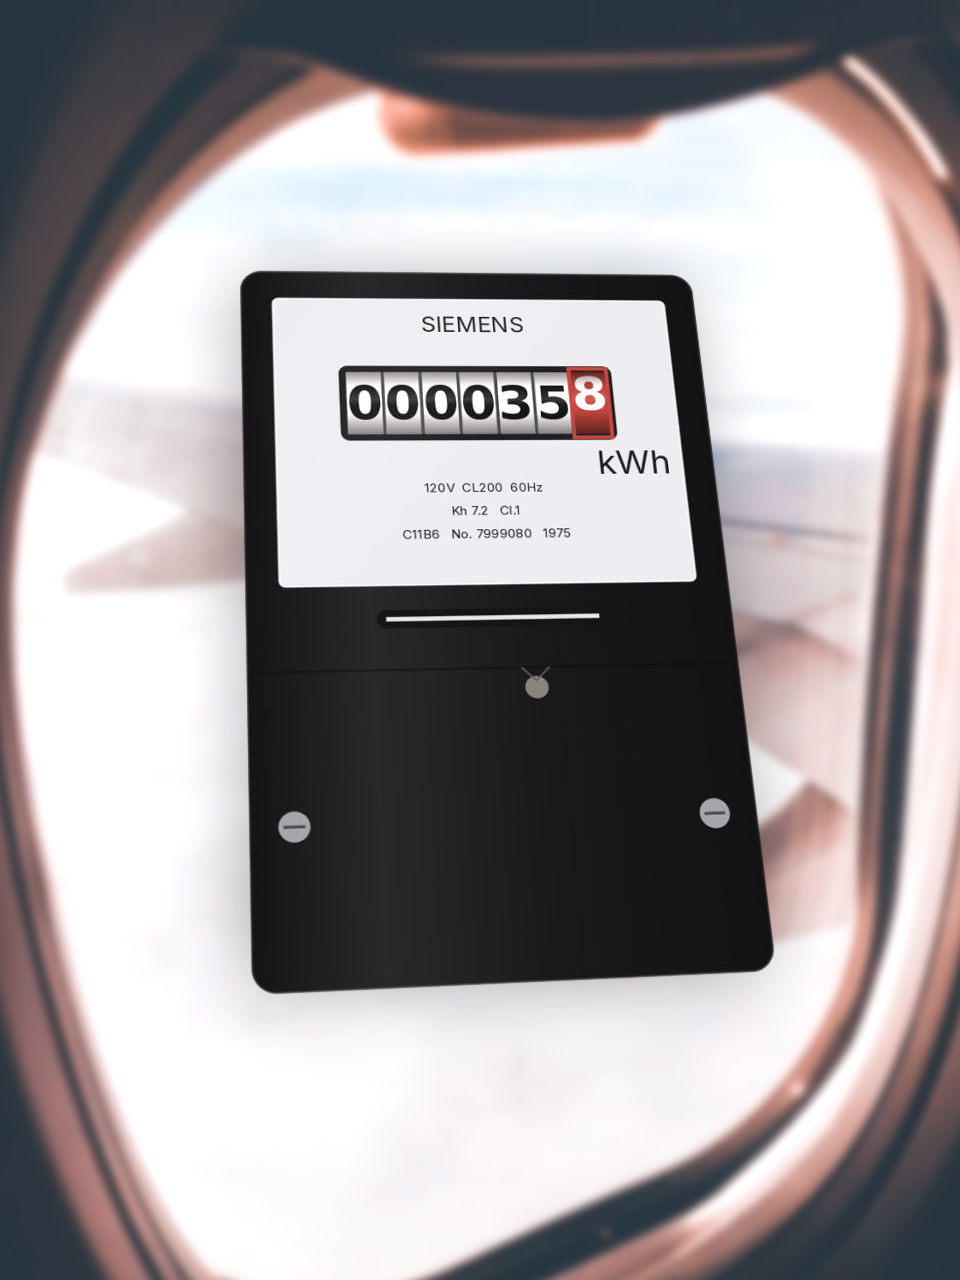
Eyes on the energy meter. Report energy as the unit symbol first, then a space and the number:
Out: kWh 35.8
